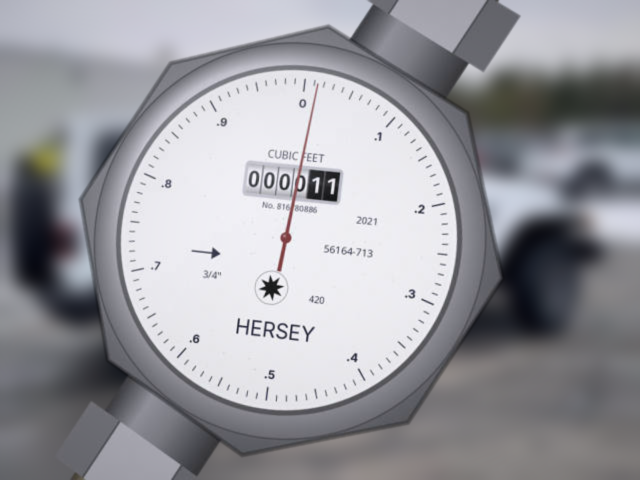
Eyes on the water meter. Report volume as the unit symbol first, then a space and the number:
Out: ft³ 11.01
